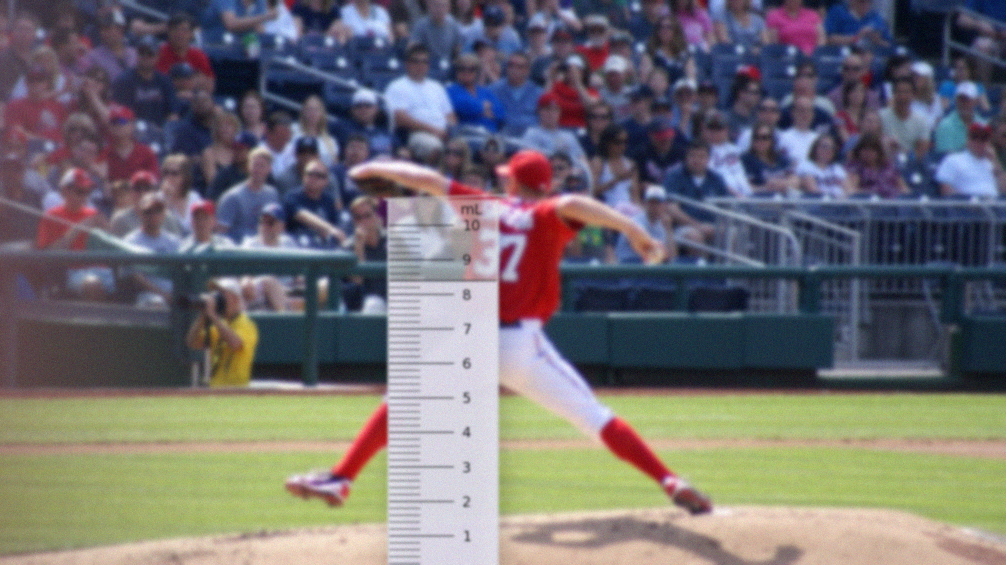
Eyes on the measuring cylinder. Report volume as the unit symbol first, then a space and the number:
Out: mL 8.4
